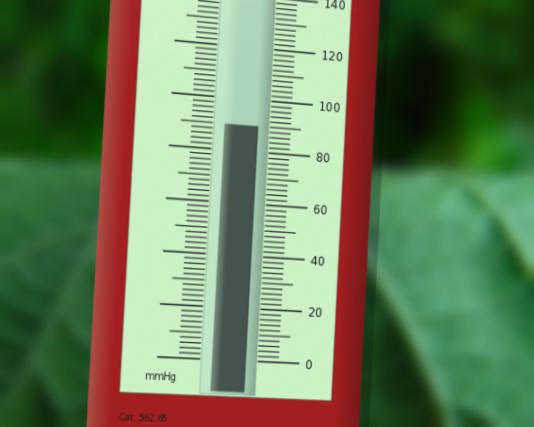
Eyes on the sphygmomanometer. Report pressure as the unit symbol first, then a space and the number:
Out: mmHg 90
